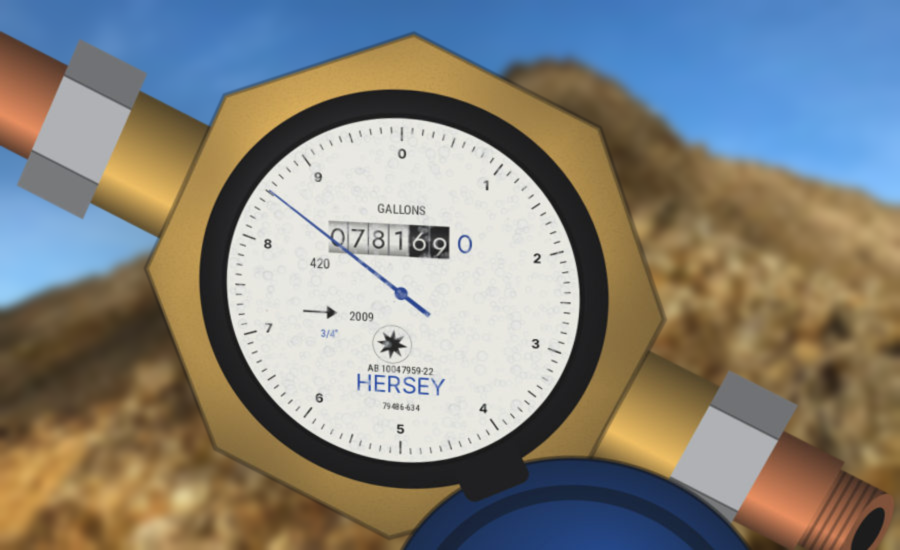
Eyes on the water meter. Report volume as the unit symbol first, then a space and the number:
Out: gal 781688.5
